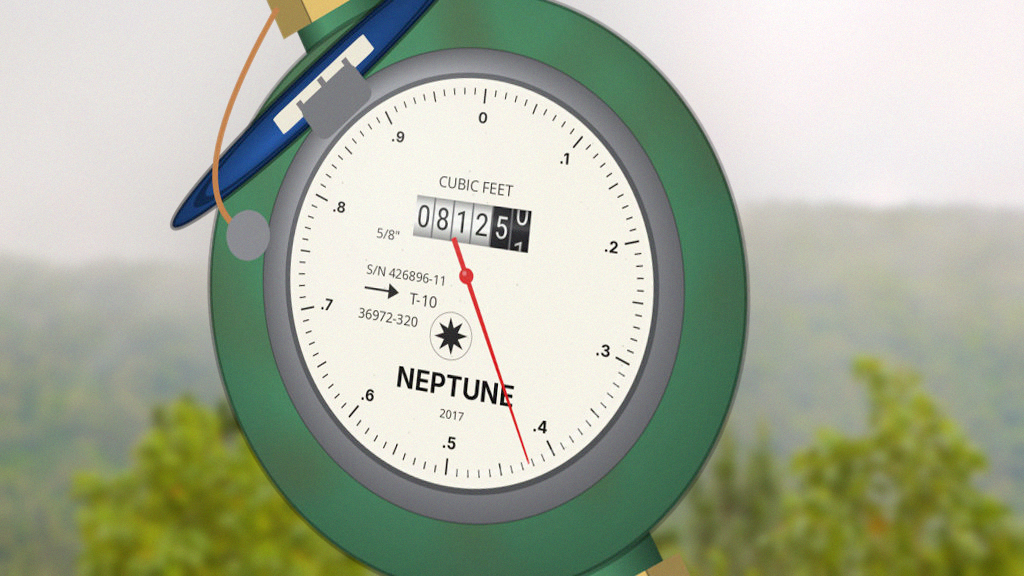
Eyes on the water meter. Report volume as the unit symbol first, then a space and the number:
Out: ft³ 81250.42
